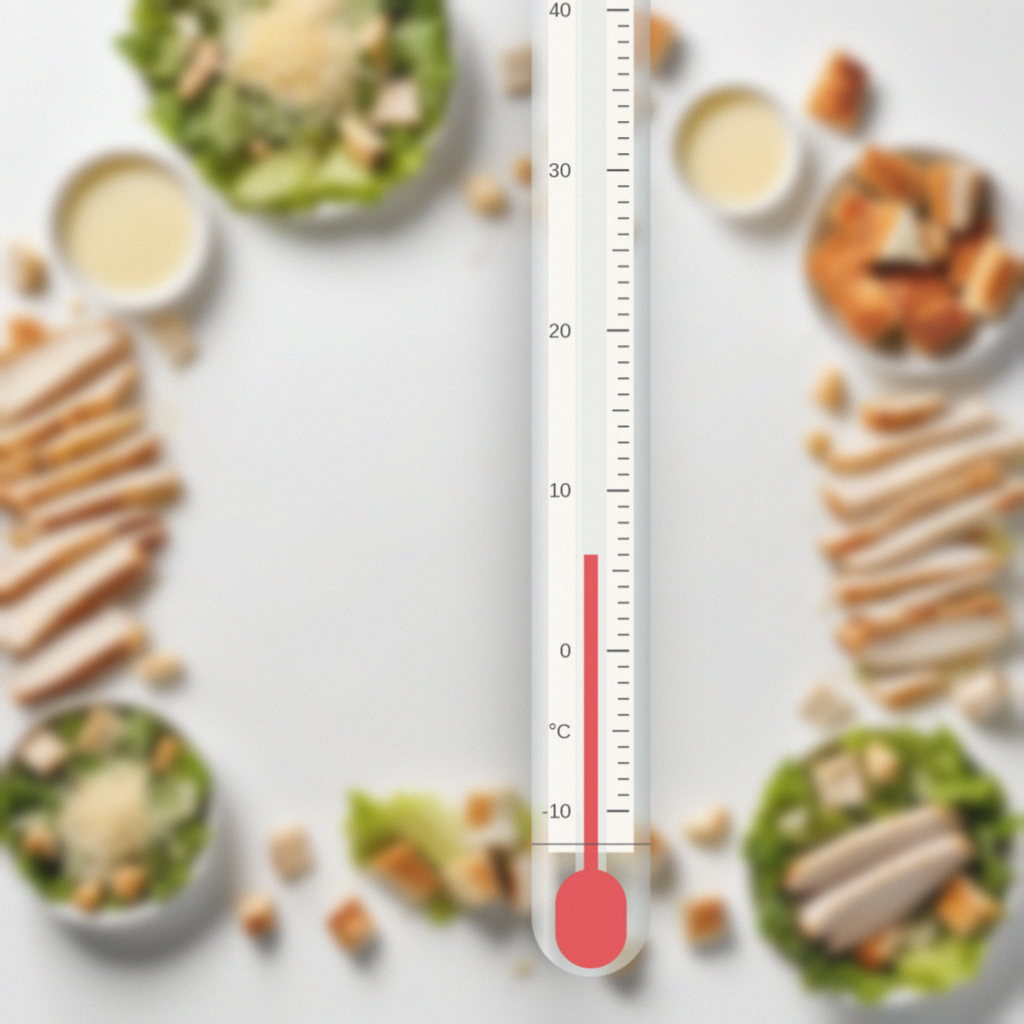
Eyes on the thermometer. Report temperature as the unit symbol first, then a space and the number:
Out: °C 6
